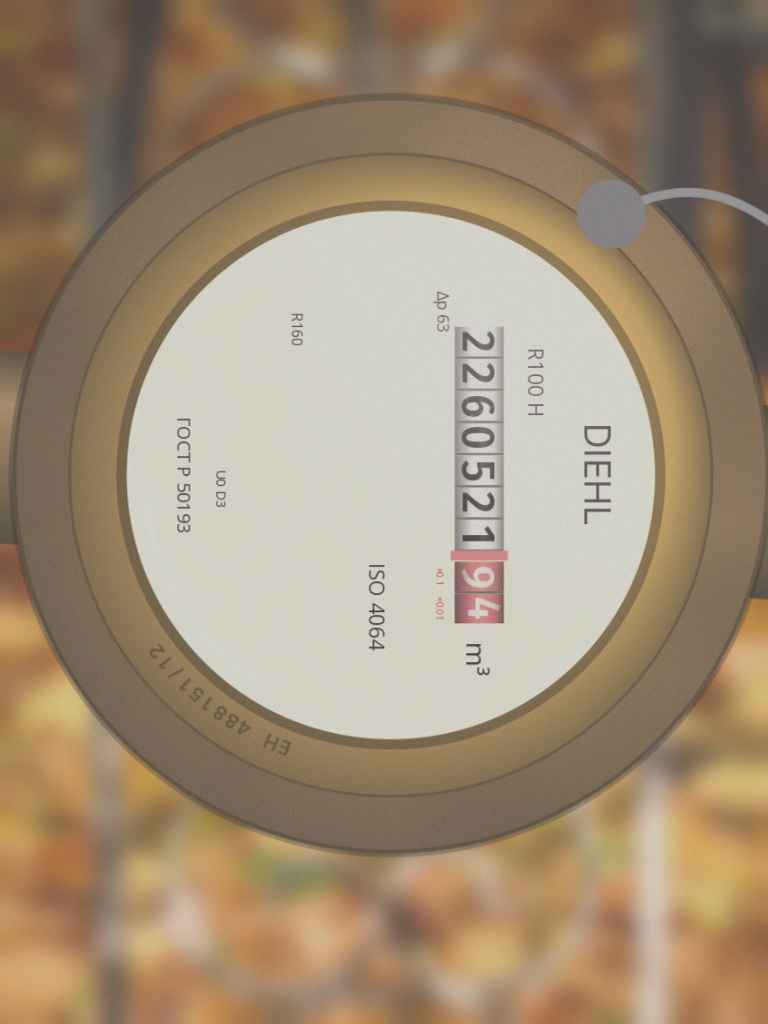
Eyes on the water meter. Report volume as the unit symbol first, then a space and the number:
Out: m³ 2260521.94
